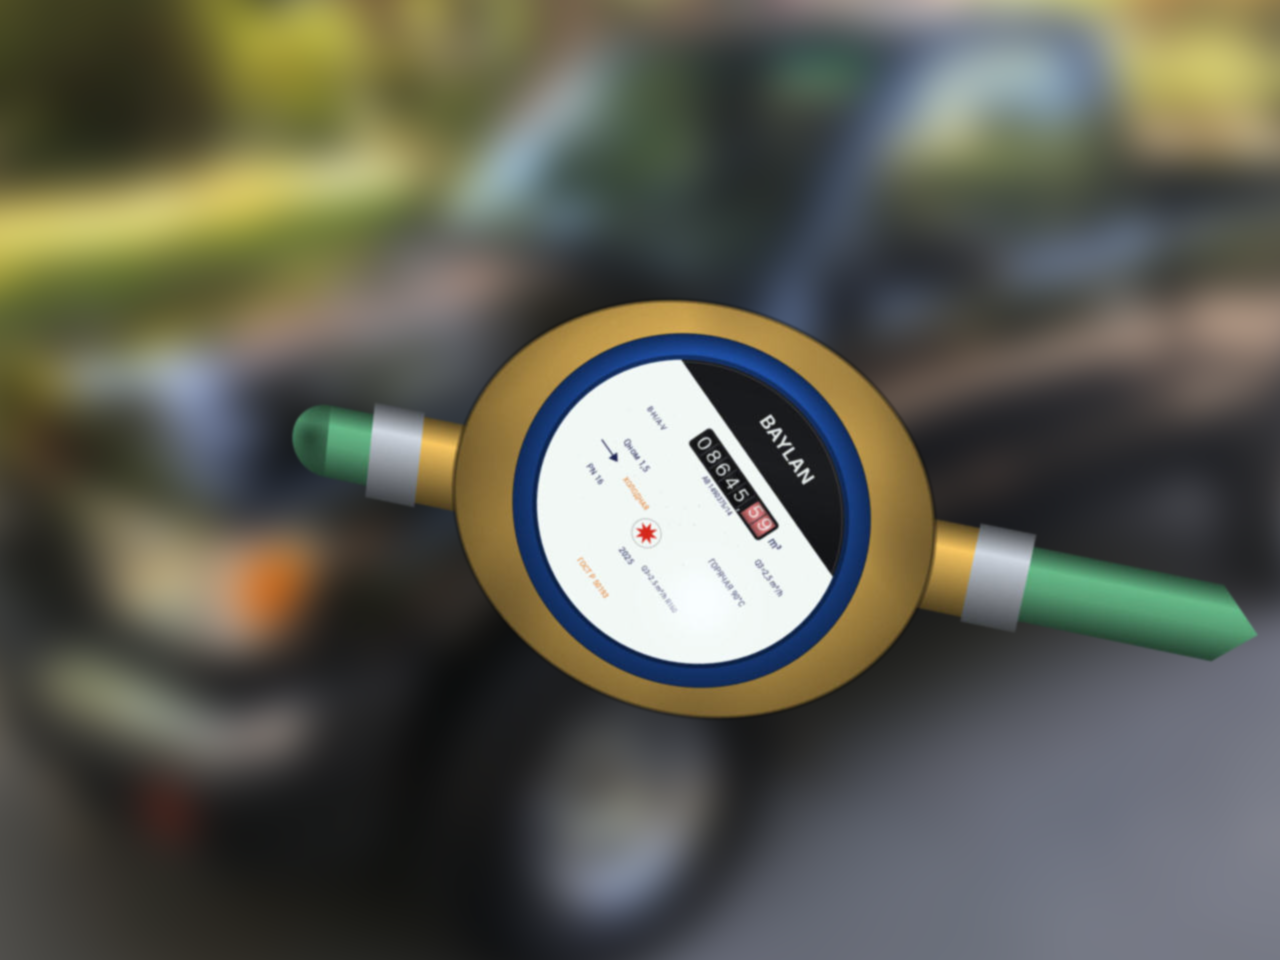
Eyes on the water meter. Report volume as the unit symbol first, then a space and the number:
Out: m³ 8645.59
